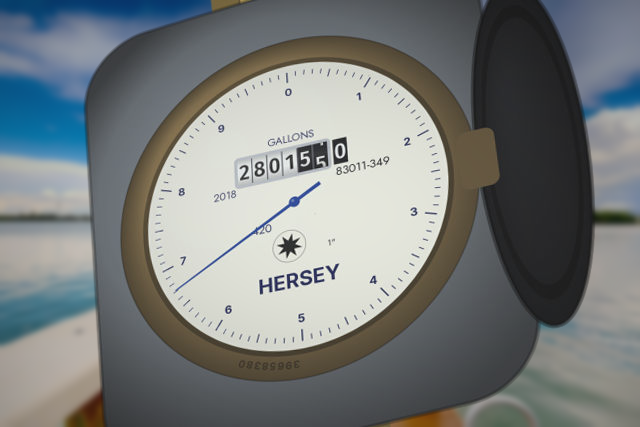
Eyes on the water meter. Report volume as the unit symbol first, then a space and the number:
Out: gal 2801546.7
